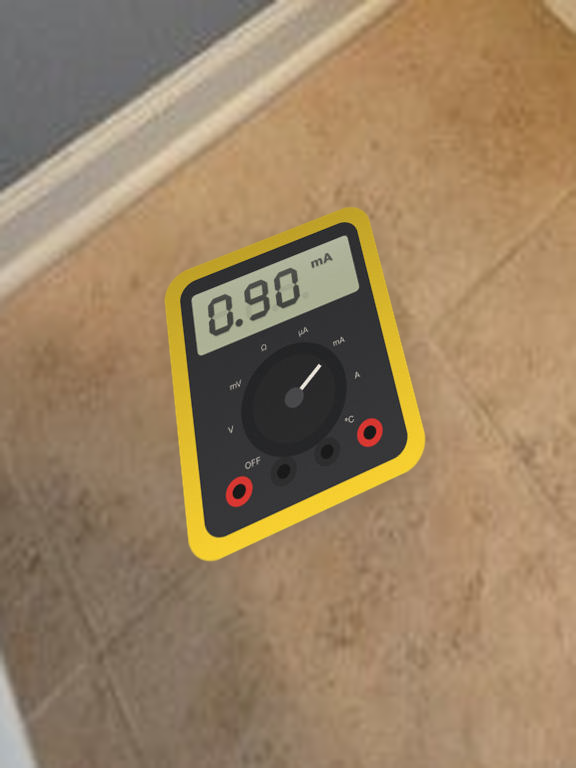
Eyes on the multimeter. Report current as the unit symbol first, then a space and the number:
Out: mA 0.90
